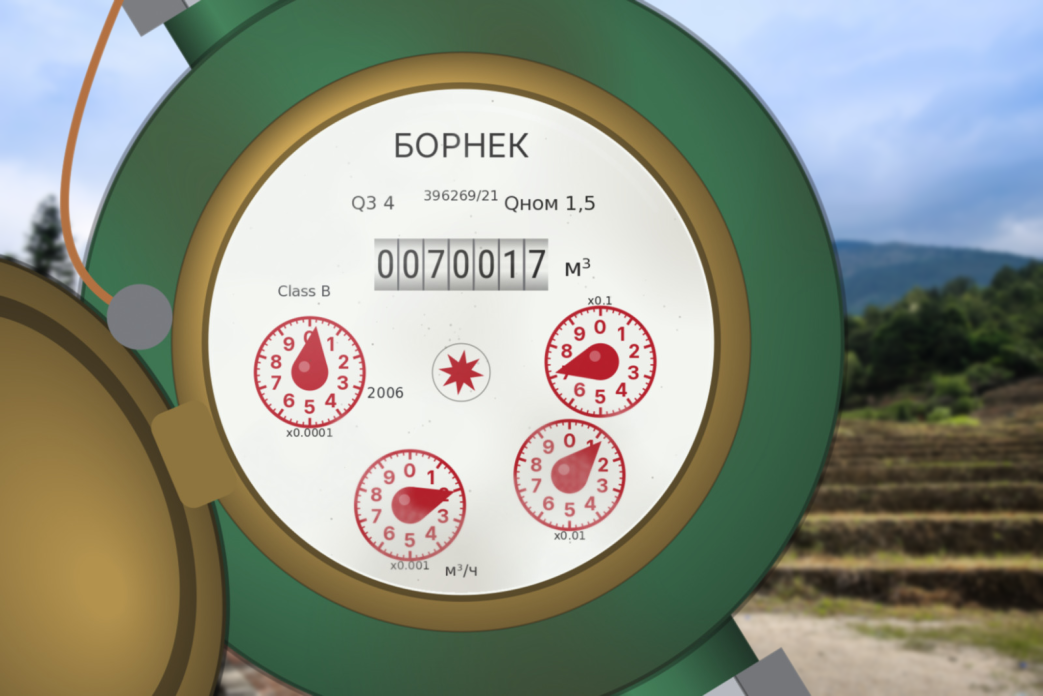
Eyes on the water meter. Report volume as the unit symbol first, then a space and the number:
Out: m³ 70017.7120
